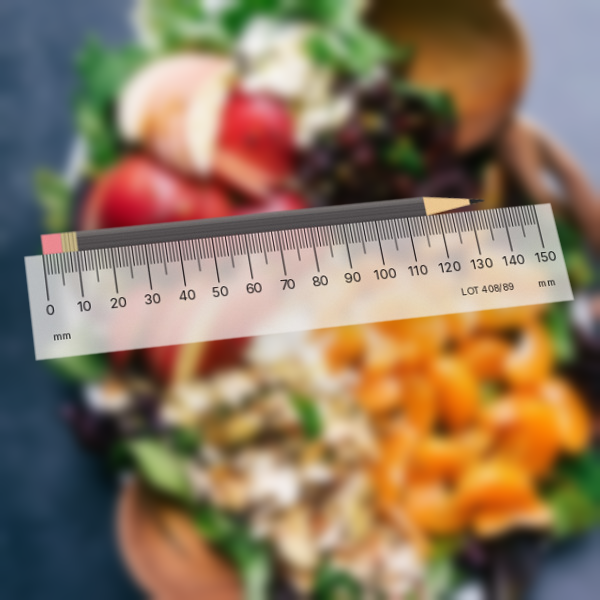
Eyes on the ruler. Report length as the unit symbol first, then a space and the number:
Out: mm 135
